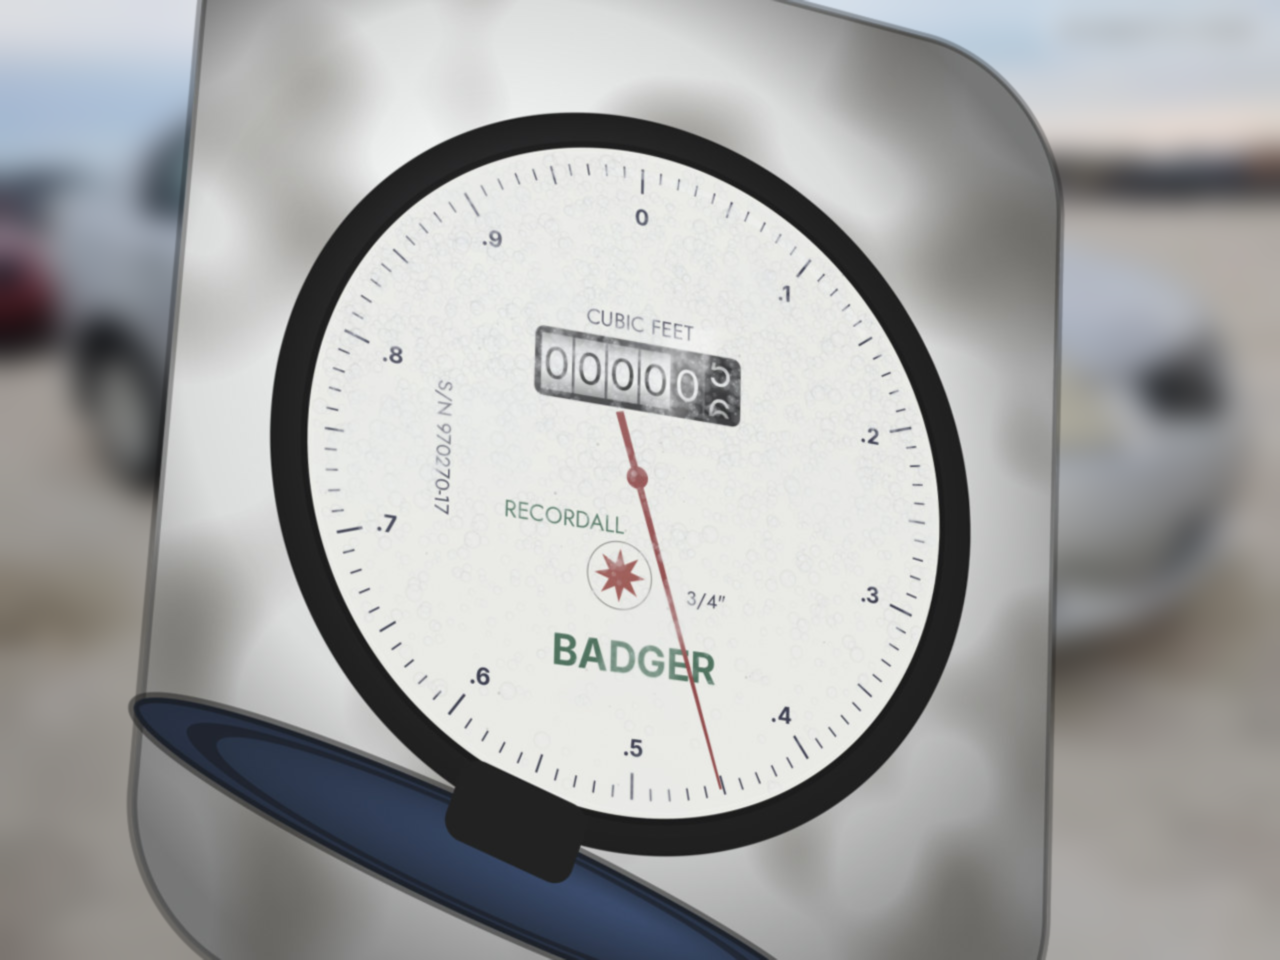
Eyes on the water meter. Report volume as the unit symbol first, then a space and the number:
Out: ft³ 5.45
